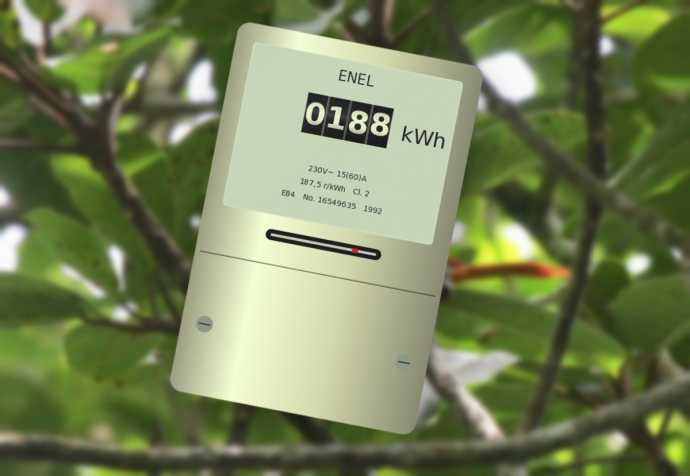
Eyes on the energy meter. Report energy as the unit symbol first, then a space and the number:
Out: kWh 188
